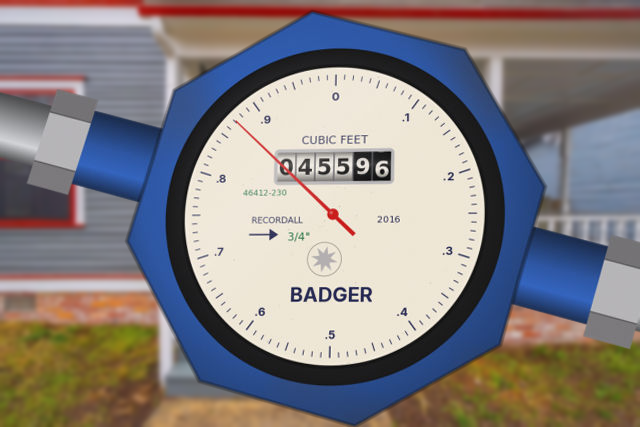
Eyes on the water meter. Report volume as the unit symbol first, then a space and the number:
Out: ft³ 45595.87
